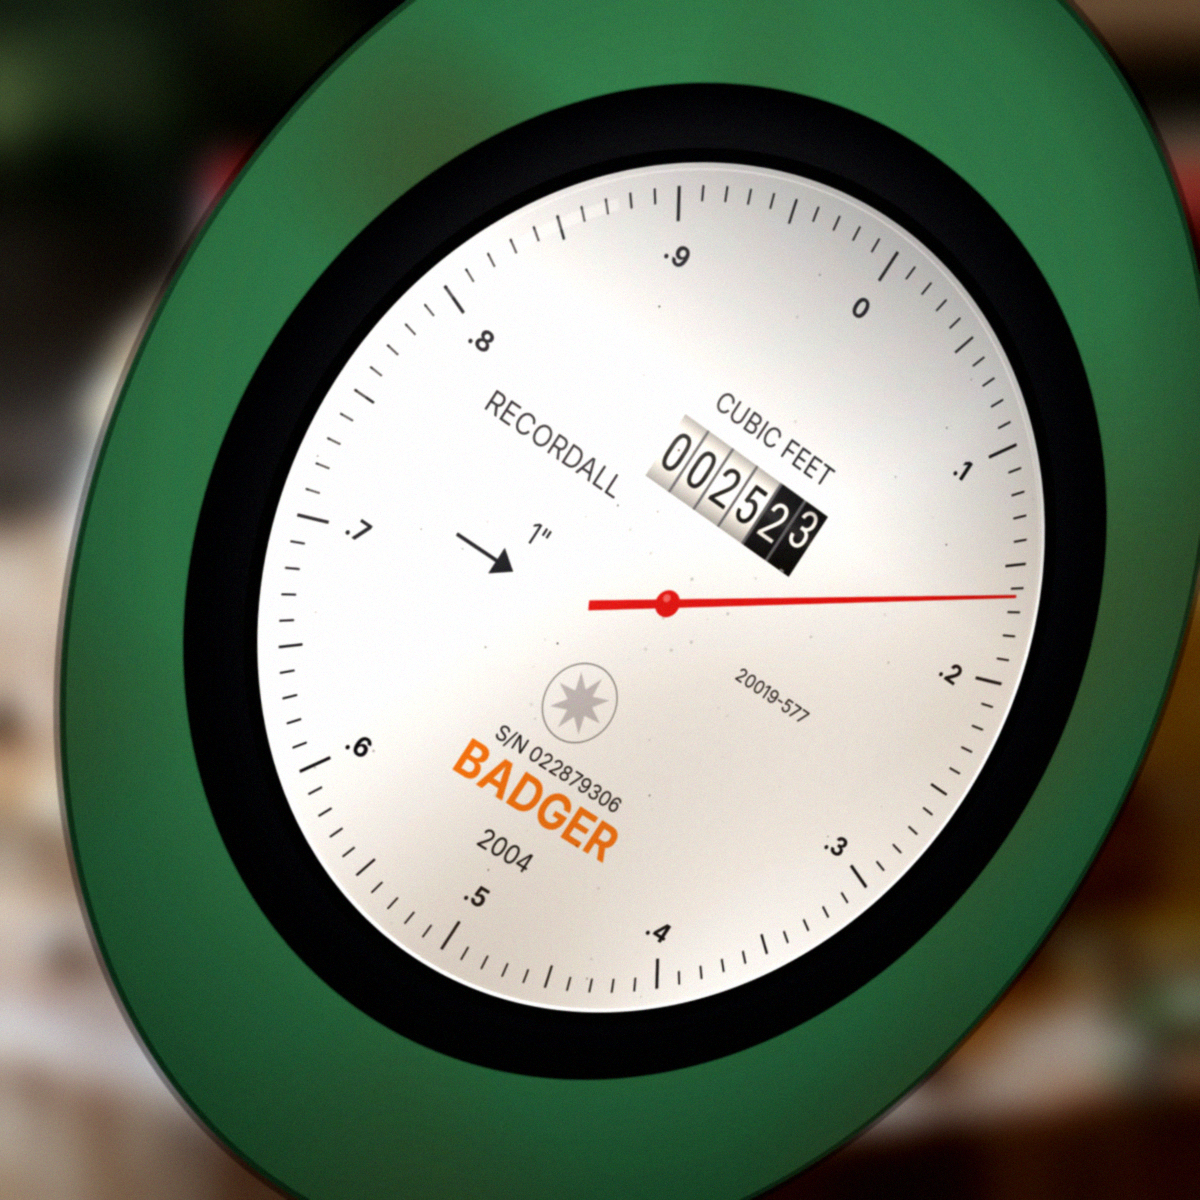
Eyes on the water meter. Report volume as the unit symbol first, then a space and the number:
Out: ft³ 2523.16
